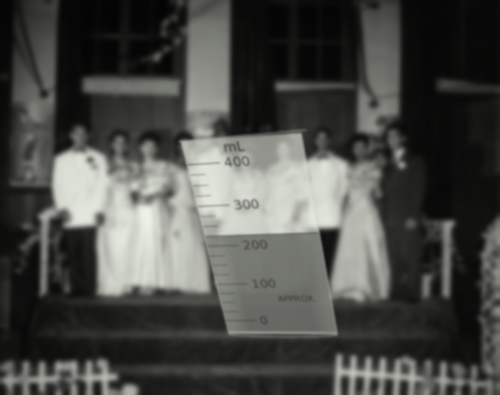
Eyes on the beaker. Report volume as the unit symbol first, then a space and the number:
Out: mL 225
